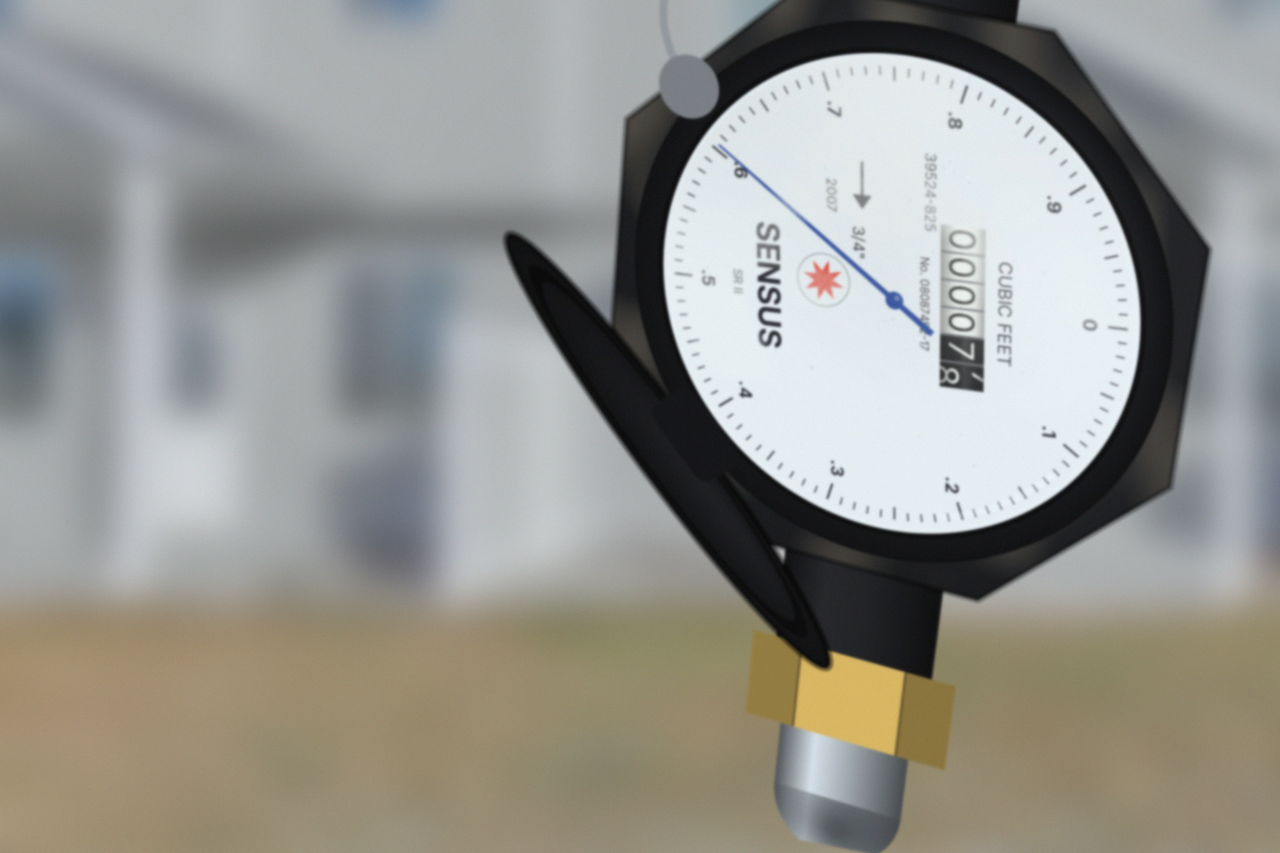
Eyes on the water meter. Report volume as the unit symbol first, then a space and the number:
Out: ft³ 77.60
